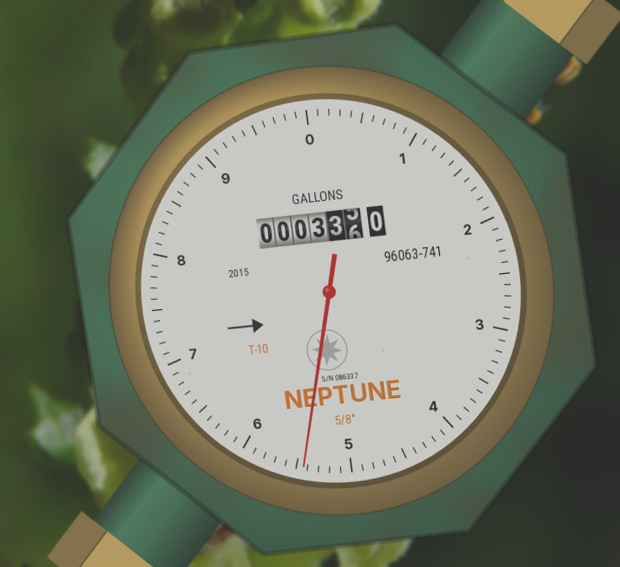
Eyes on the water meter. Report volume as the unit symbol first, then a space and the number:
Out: gal 3355.4
